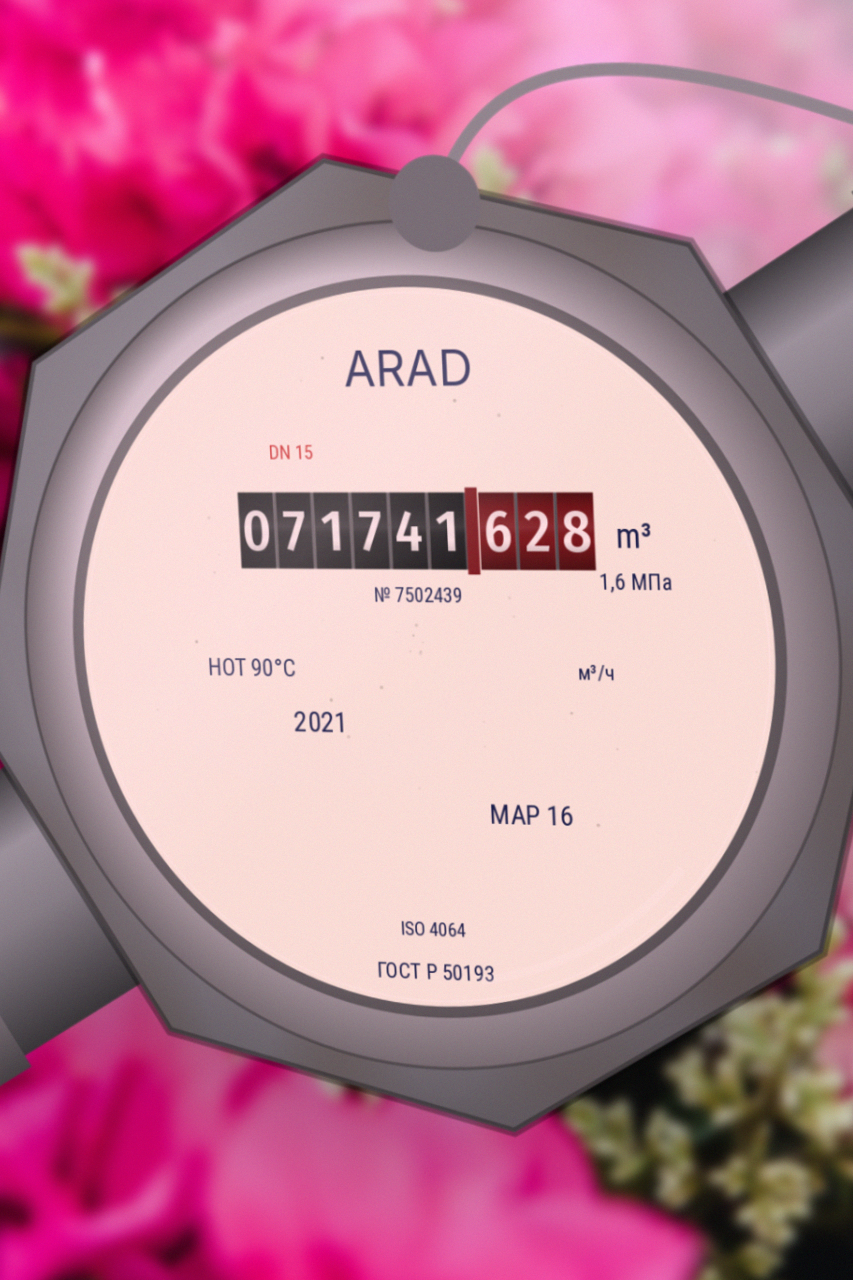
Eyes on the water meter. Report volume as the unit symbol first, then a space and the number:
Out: m³ 71741.628
